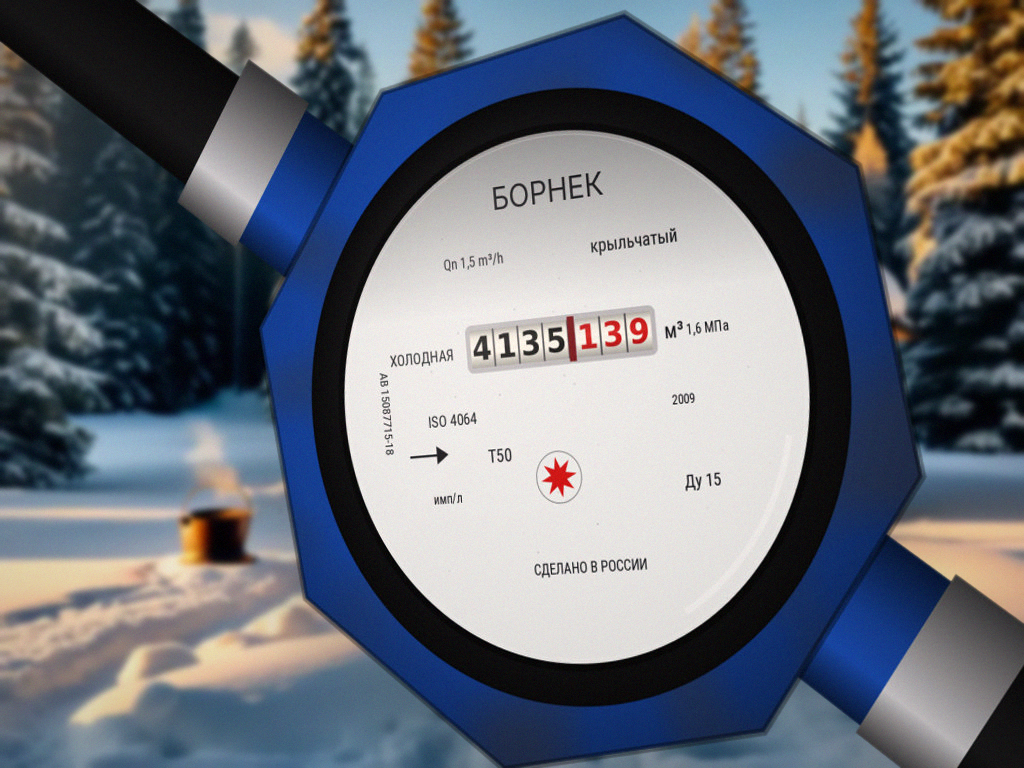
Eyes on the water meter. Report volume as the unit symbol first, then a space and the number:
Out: m³ 4135.139
